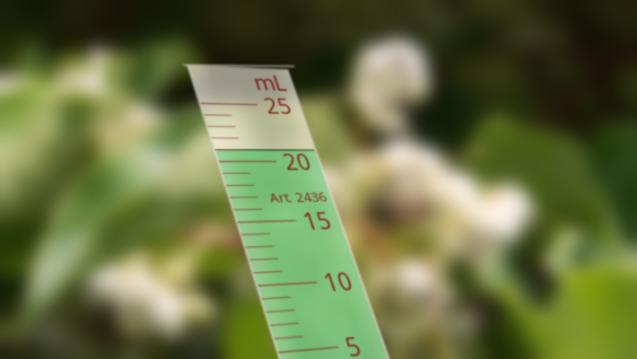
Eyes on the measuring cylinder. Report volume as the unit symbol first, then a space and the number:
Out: mL 21
